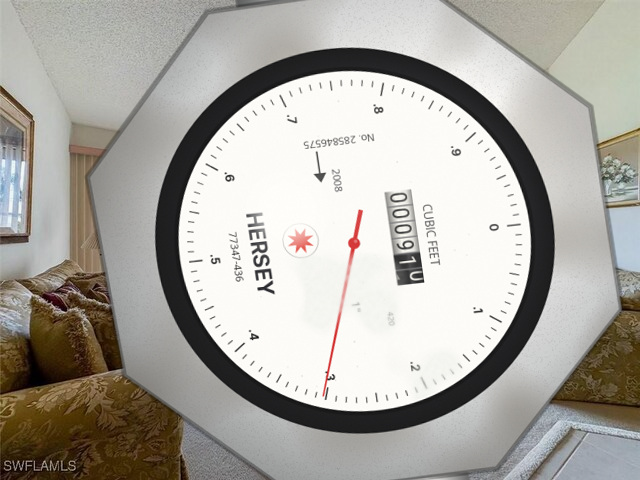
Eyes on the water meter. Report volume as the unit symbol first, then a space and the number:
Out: ft³ 910.30
